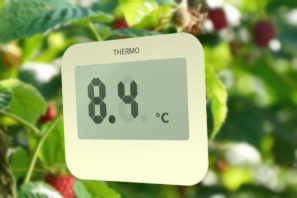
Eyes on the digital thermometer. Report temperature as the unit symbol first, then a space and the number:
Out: °C 8.4
